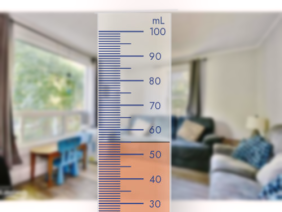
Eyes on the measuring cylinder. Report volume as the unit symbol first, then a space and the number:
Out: mL 55
